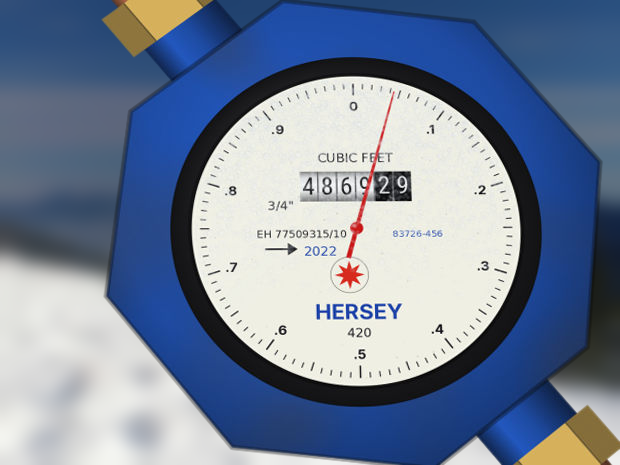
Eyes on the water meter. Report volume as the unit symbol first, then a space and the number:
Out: ft³ 486929.04
